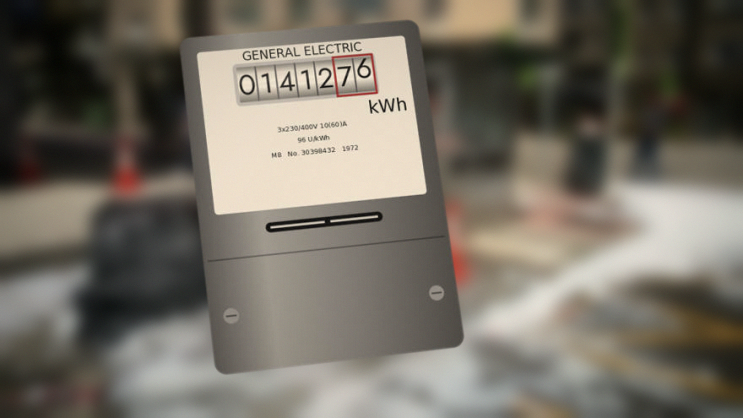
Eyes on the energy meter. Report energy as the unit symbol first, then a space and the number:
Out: kWh 1412.76
